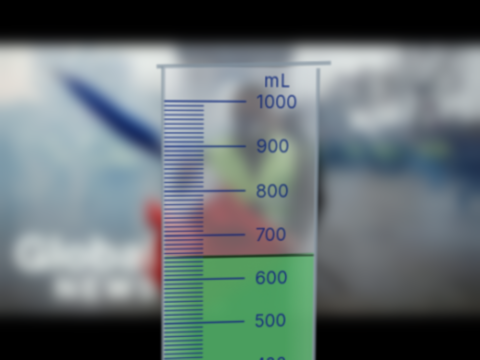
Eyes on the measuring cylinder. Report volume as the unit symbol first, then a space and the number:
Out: mL 650
